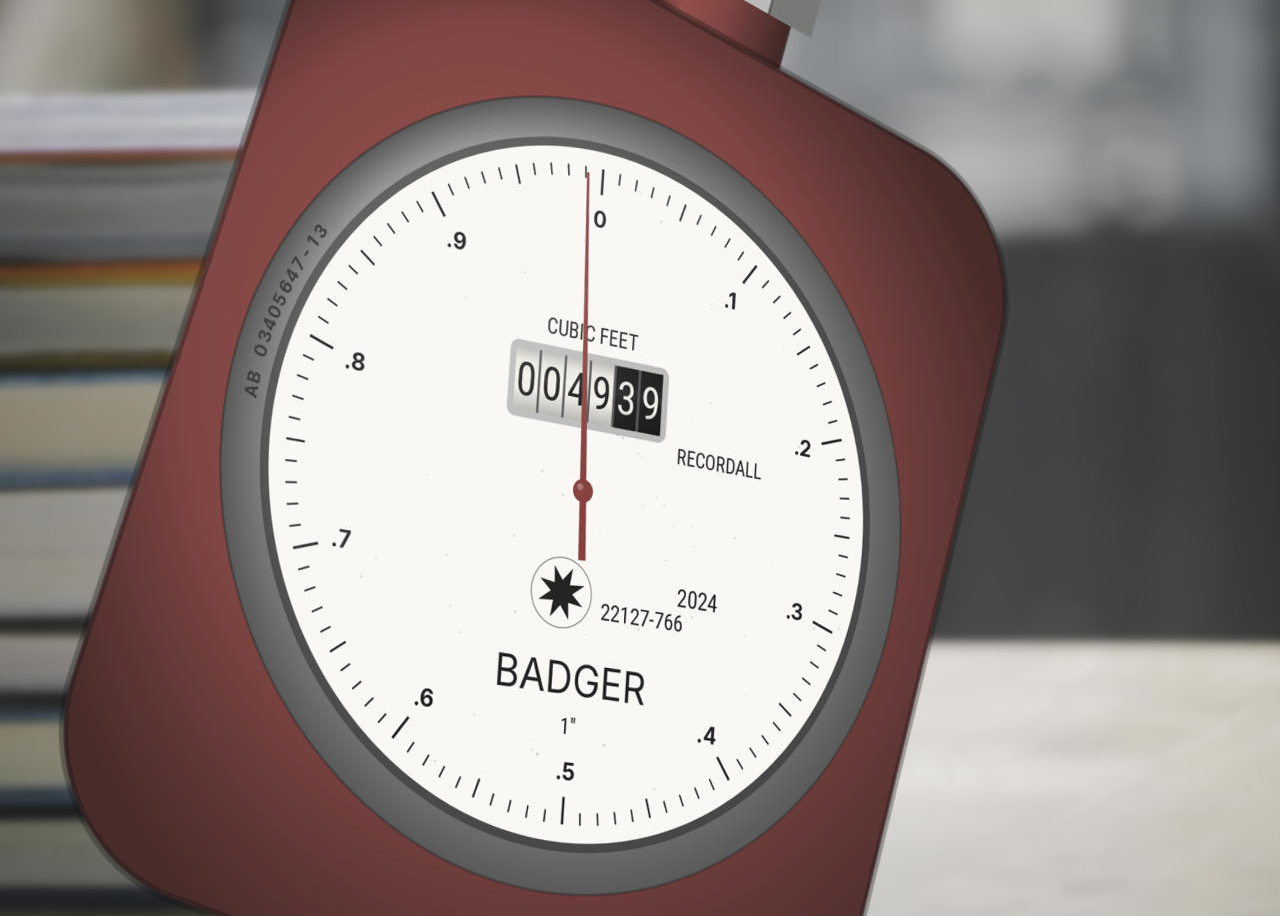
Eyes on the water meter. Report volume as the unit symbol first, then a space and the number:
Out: ft³ 4938.99
